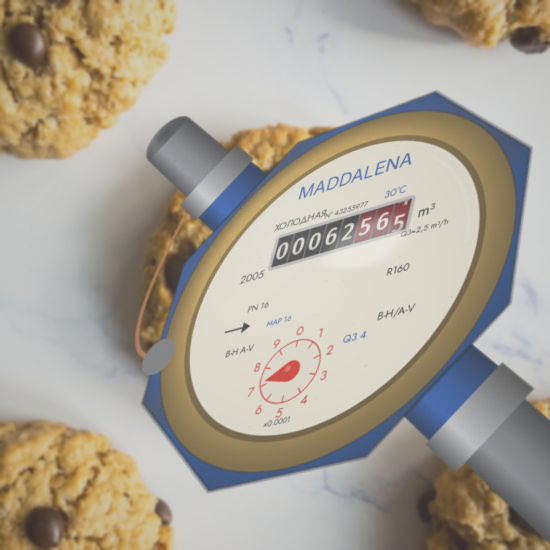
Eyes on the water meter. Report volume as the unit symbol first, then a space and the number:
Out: m³ 62.5647
